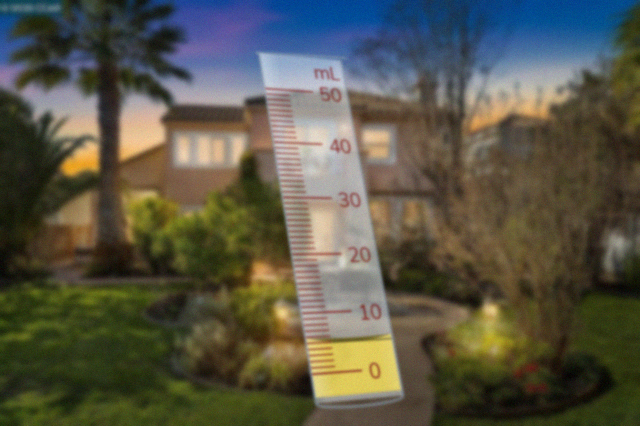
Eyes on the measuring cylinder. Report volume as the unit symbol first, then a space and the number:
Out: mL 5
